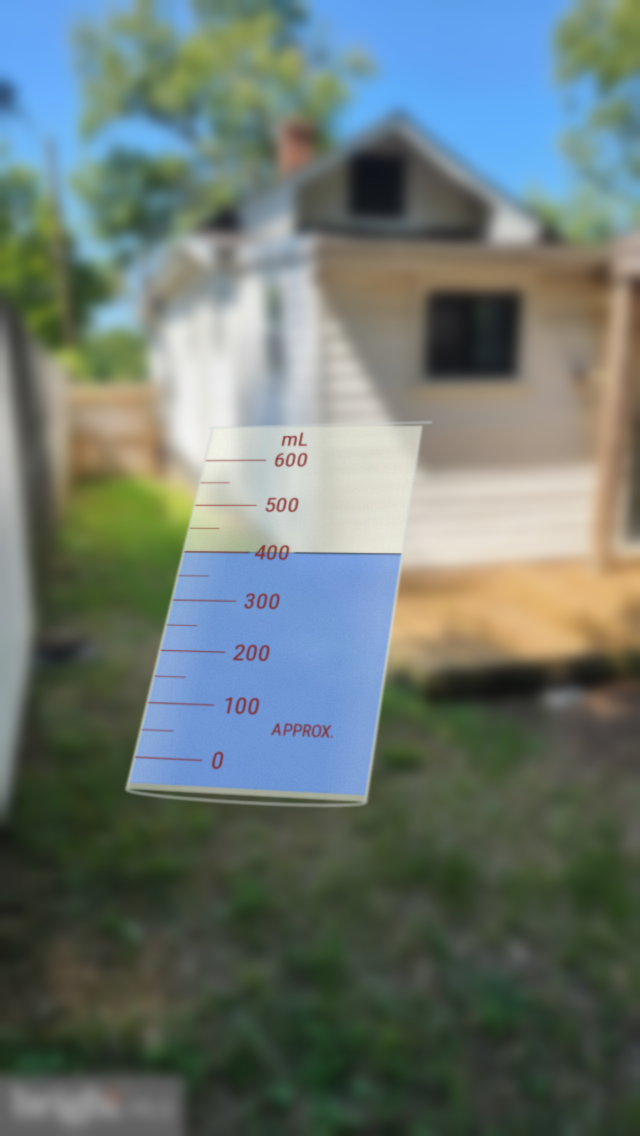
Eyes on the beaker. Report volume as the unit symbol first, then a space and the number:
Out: mL 400
